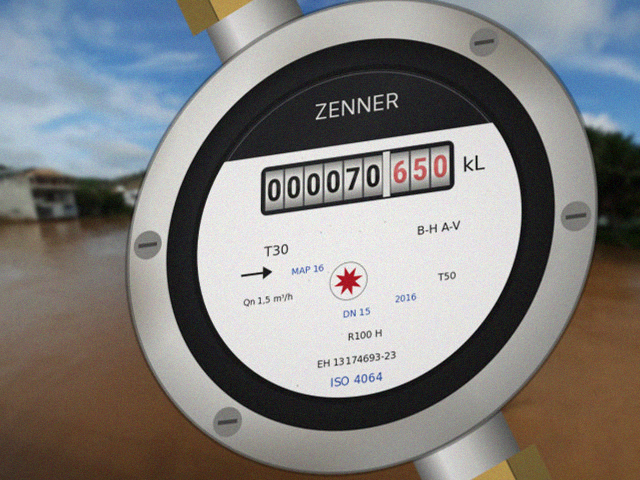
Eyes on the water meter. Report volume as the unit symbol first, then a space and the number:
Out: kL 70.650
